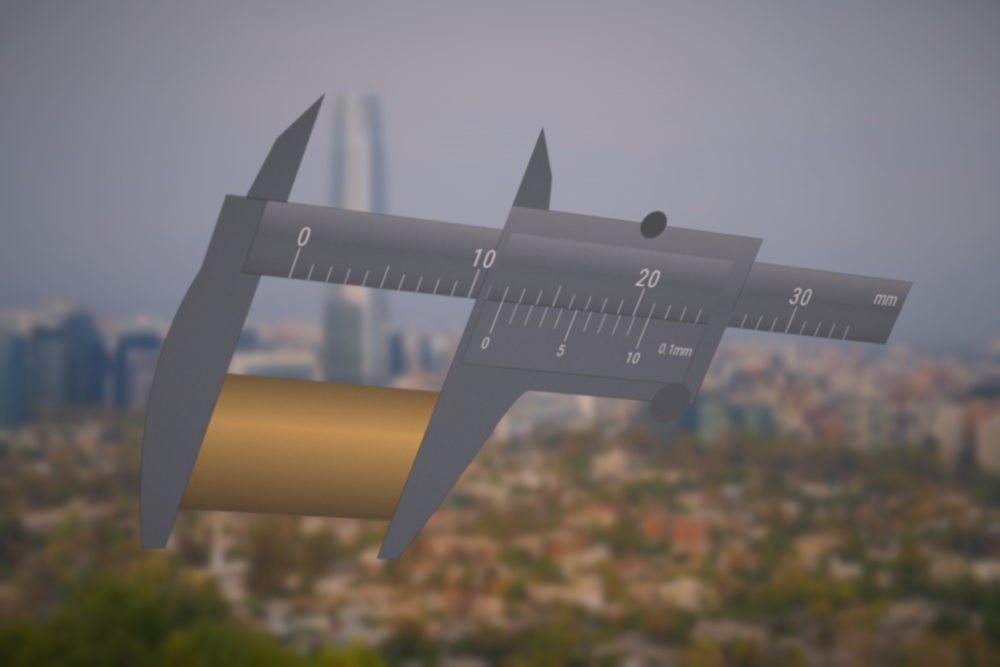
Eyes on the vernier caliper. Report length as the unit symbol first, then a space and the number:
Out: mm 12.0
